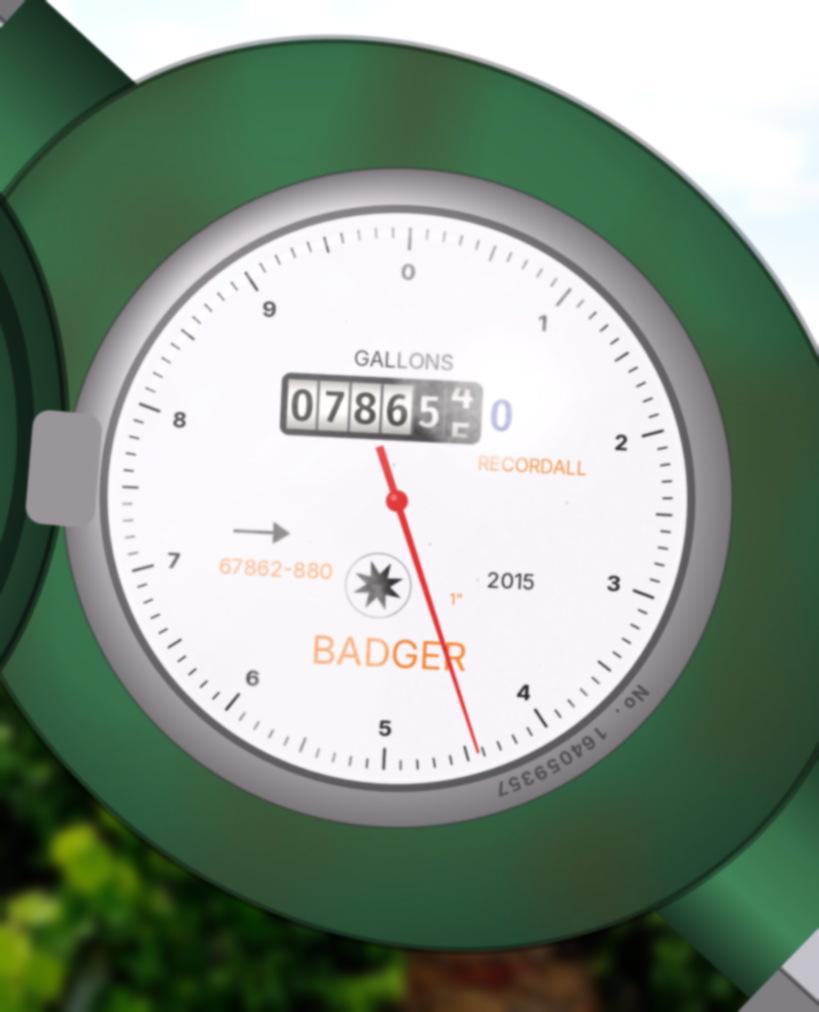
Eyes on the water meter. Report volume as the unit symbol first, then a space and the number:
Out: gal 786544.4
